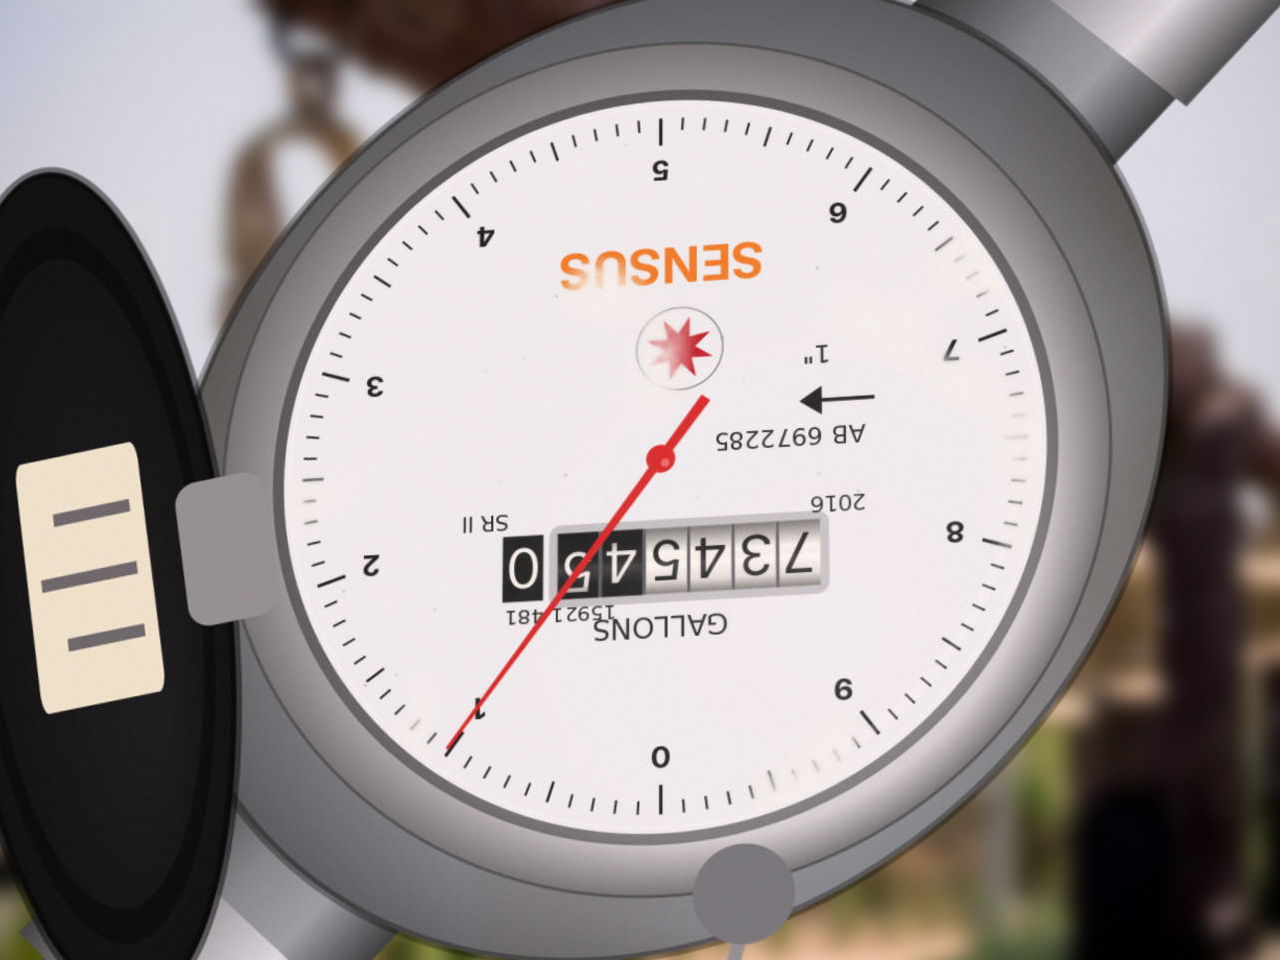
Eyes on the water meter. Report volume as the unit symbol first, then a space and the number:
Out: gal 7345451.0
